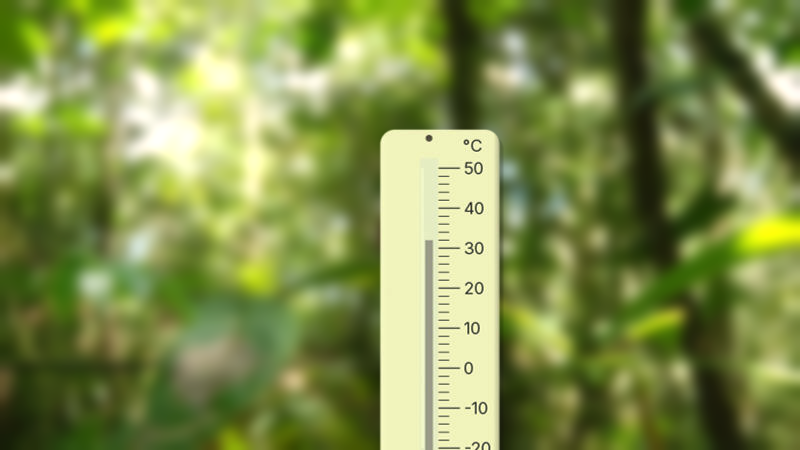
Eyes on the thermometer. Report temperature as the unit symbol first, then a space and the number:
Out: °C 32
